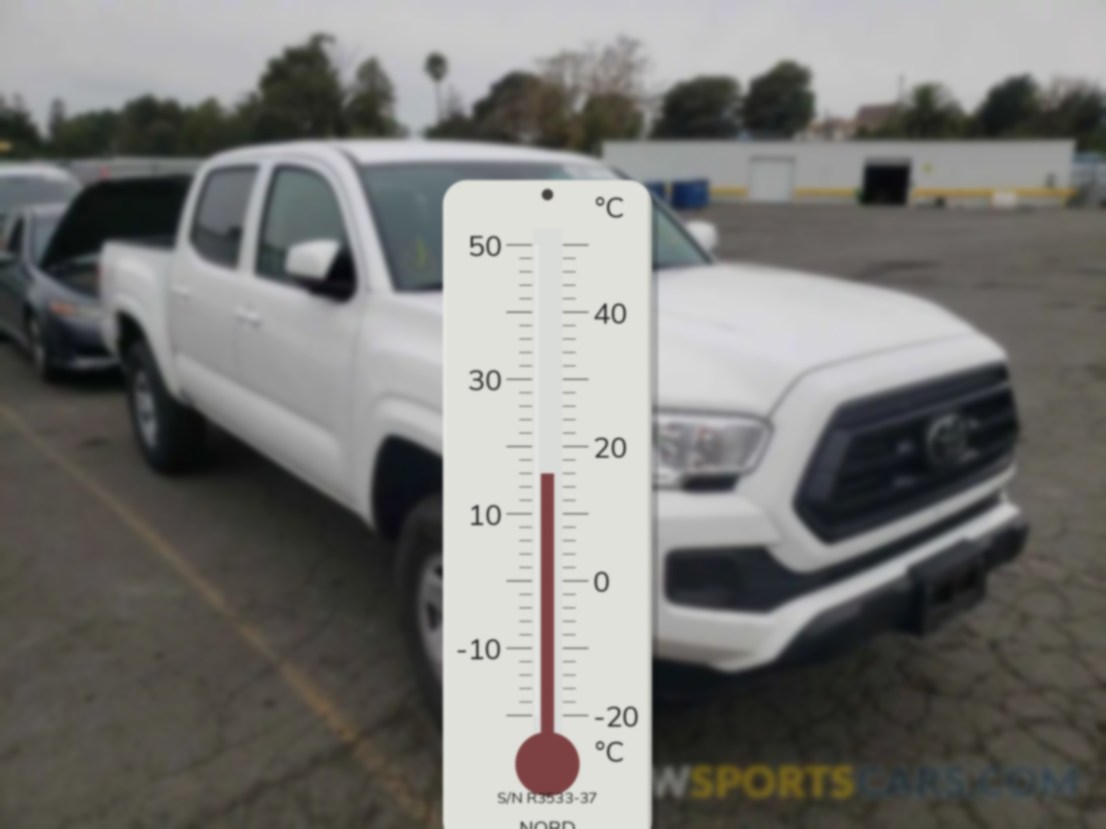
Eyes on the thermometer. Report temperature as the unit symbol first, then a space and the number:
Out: °C 16
